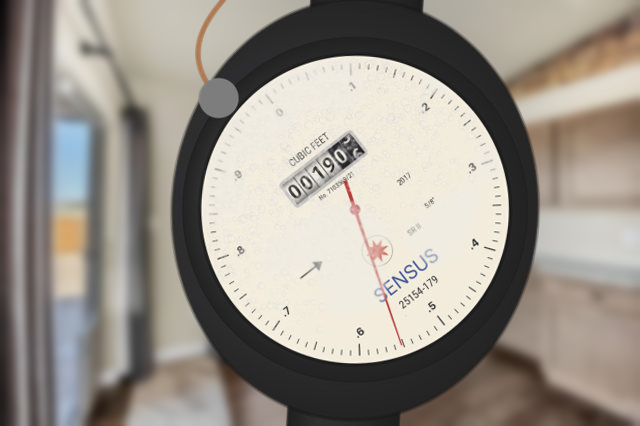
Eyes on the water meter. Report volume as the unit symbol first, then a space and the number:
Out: ft³ 1905.55
